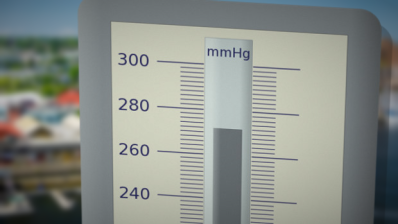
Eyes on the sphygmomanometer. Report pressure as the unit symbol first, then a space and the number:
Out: mmHg 272
